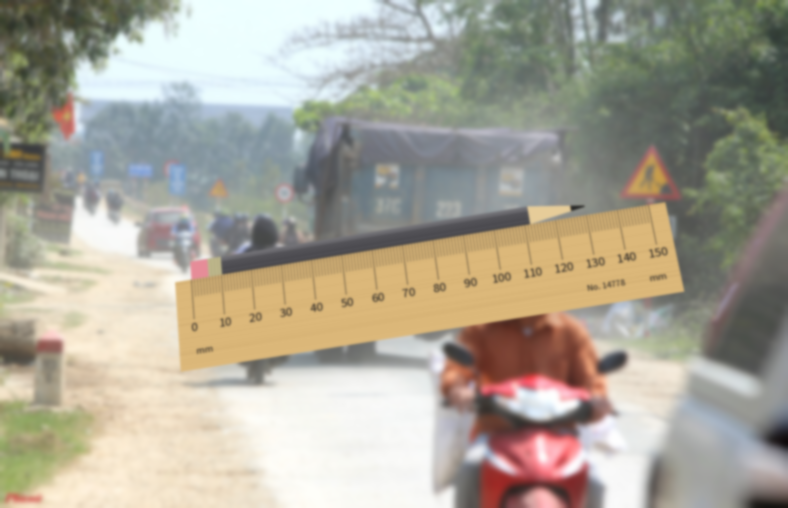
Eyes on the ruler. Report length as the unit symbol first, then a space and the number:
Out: mm 130
